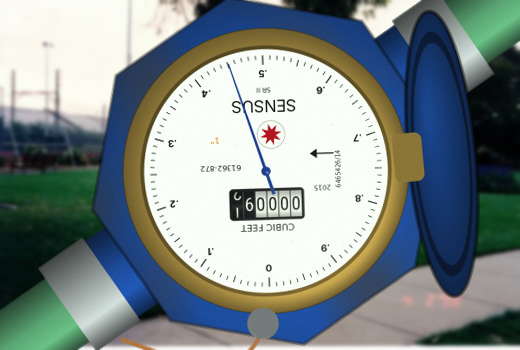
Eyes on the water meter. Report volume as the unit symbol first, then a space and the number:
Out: ft³ 91.45
